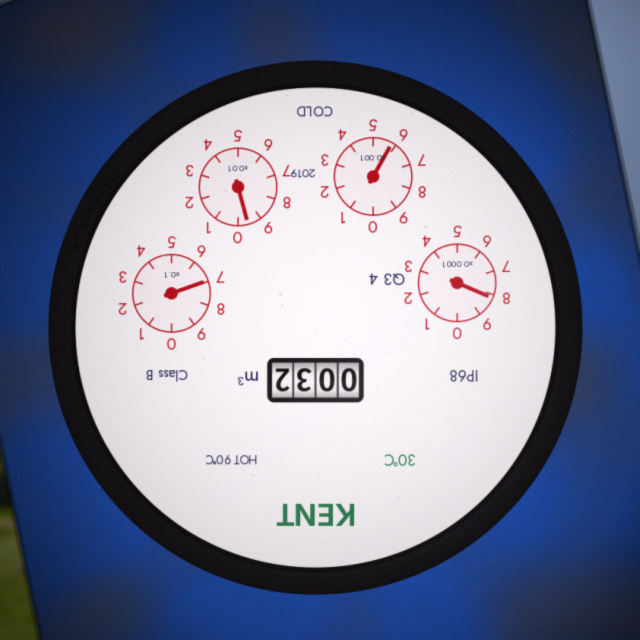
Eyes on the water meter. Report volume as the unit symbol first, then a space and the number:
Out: m³ 32.6958
